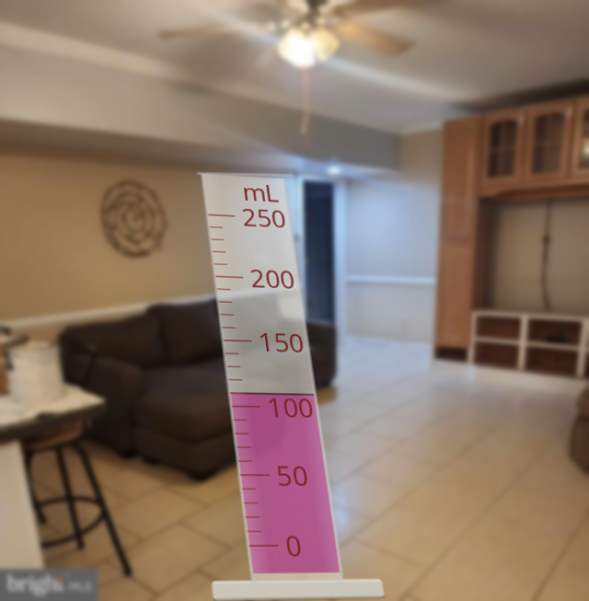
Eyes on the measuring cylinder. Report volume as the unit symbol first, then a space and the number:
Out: mL 110
